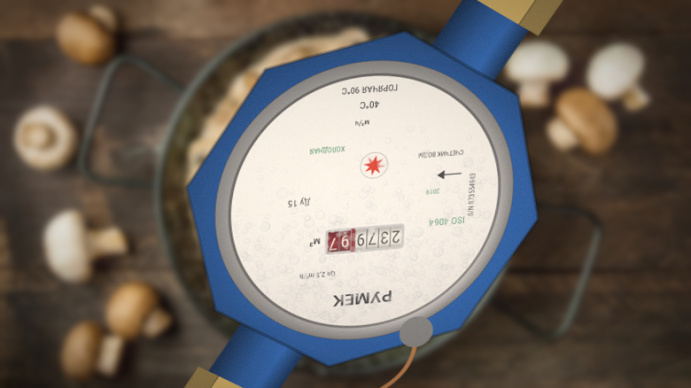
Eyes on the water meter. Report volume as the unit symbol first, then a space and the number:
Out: m³ 2379.97
